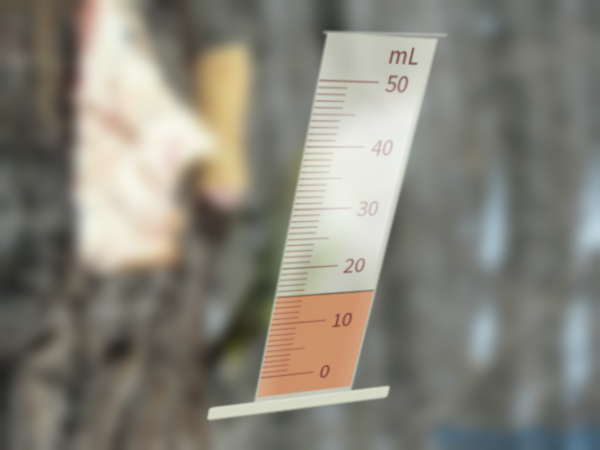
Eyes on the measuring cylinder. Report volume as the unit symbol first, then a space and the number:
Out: mL 15
